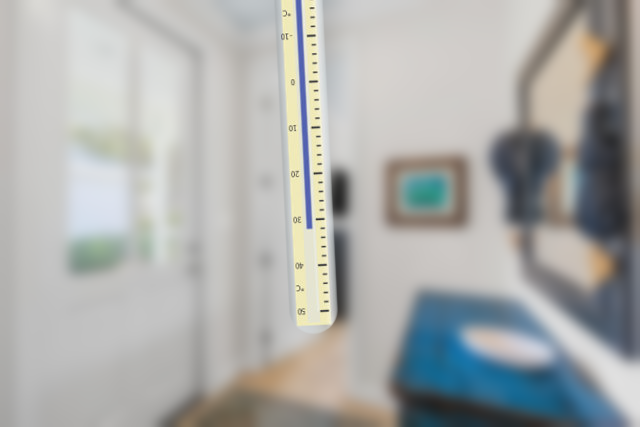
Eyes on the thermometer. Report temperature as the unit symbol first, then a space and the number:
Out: °C 32
